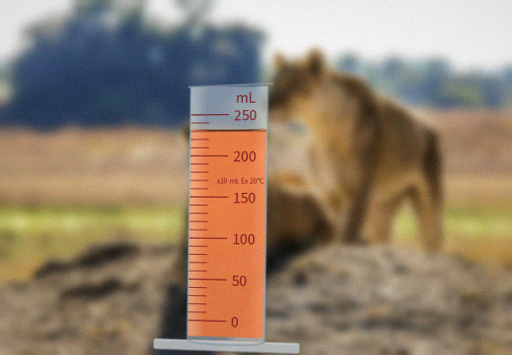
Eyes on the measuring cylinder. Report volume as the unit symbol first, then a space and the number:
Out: mL 230
